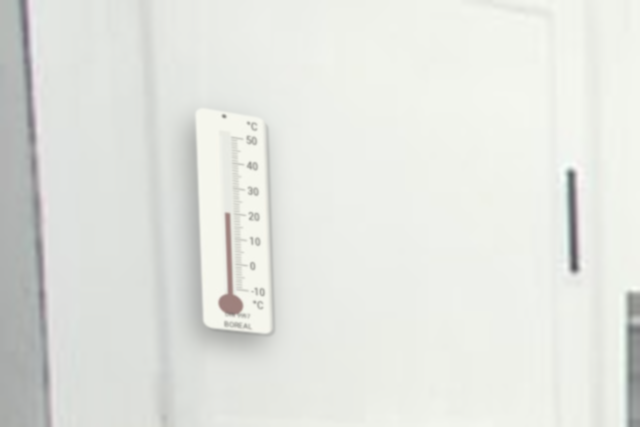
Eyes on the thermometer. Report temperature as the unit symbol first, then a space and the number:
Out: °C 20
